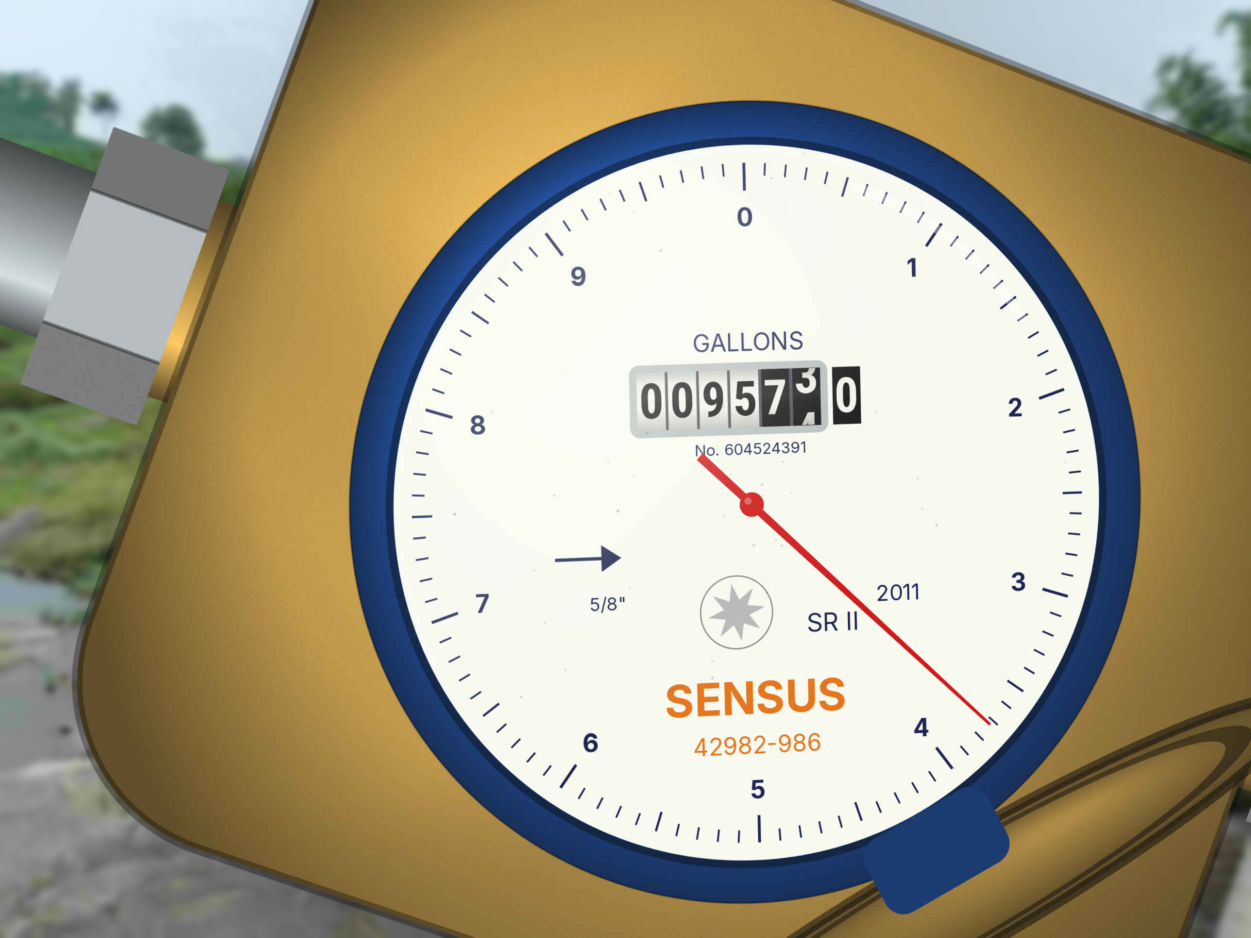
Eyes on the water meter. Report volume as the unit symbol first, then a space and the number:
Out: gal 95733.7
